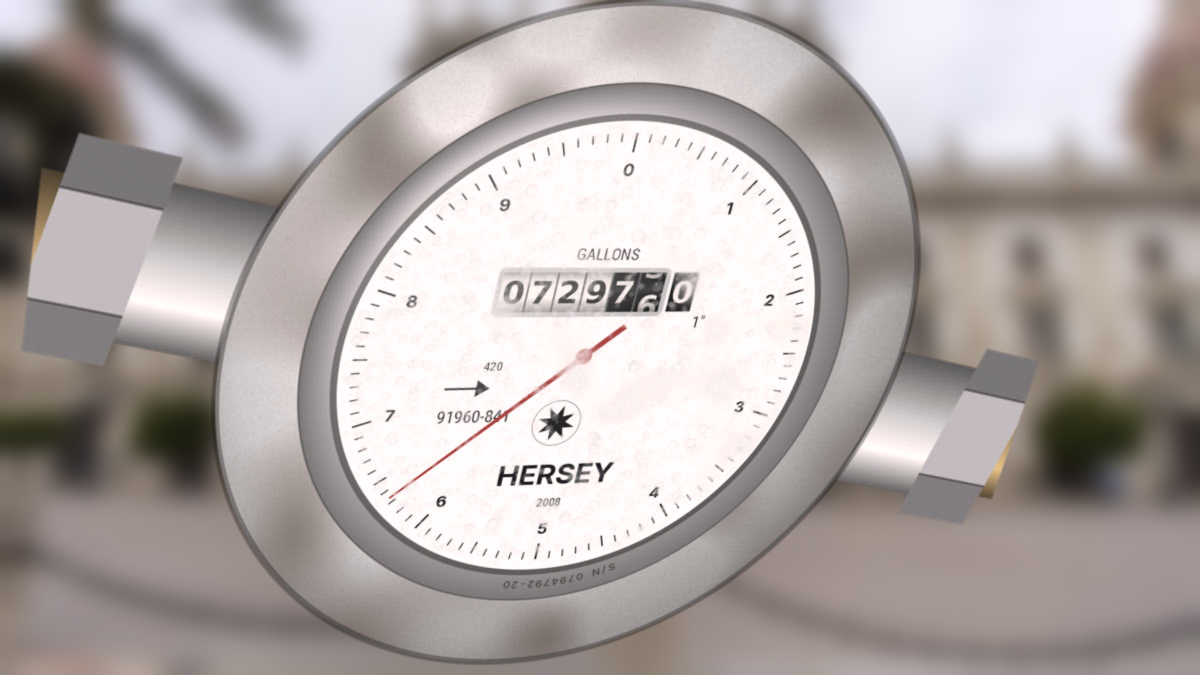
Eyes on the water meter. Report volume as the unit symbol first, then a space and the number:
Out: gal 729756.3
